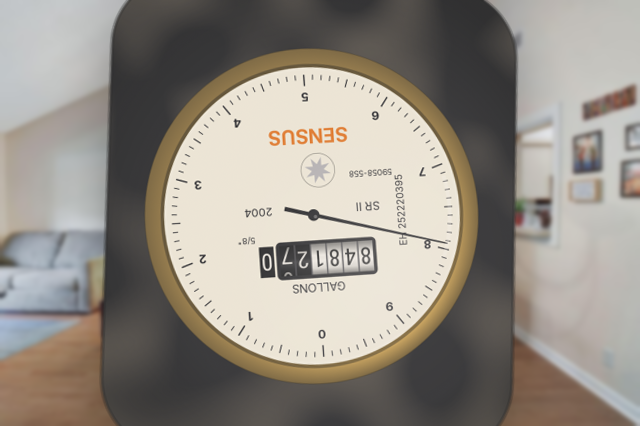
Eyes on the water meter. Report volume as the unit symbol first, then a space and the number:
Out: gal 8481267.9
